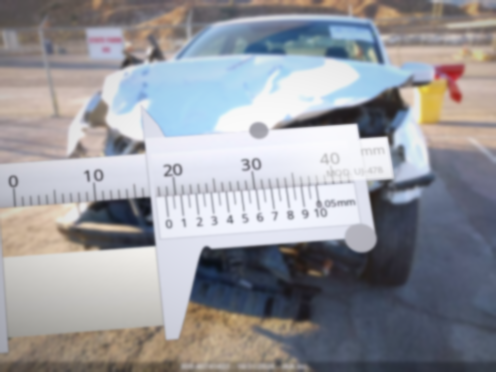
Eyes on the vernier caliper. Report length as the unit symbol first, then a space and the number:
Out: mm 18.8
